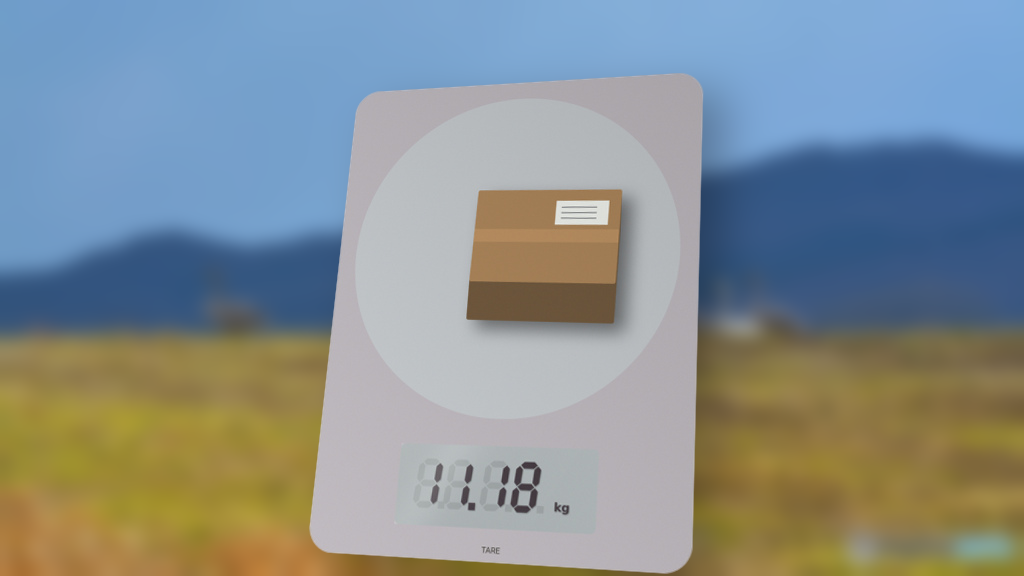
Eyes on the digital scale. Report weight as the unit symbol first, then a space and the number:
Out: kg 11.18
